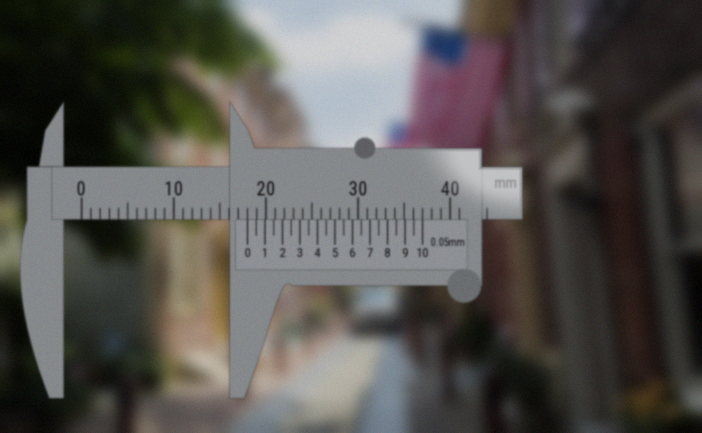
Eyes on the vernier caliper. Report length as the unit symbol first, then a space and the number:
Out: mm 18.0
